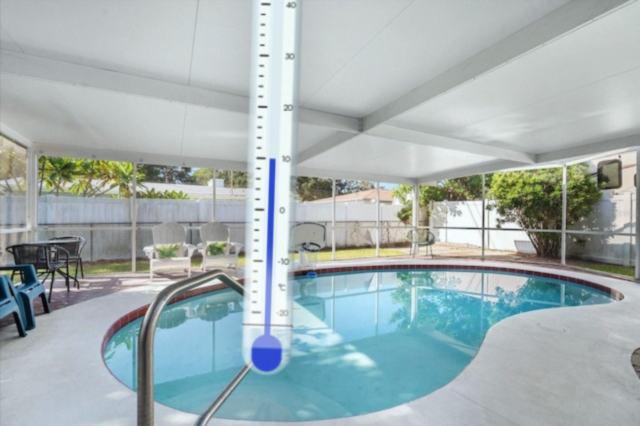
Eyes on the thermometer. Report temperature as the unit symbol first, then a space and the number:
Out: °C 10
